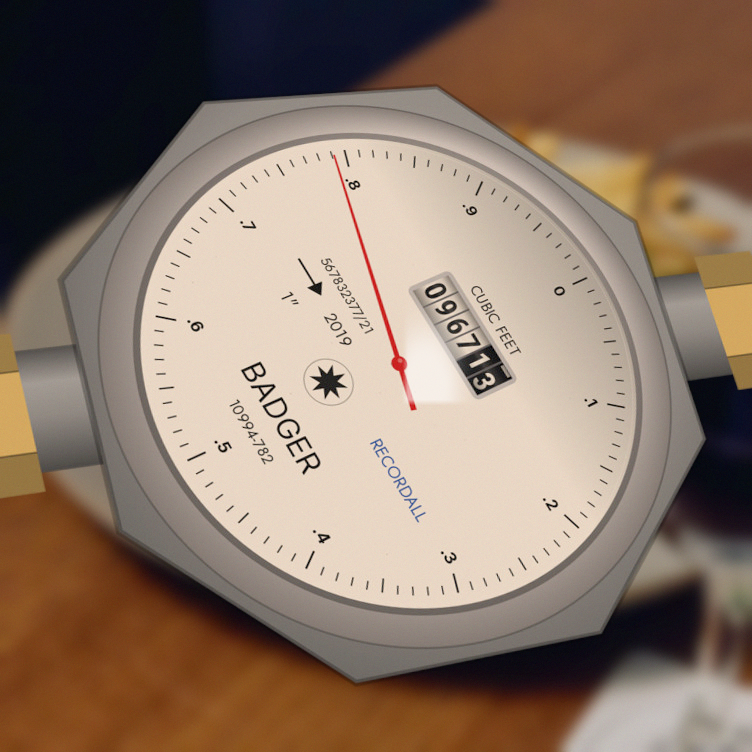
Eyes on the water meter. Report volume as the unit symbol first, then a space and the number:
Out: ft³ 96712.79
